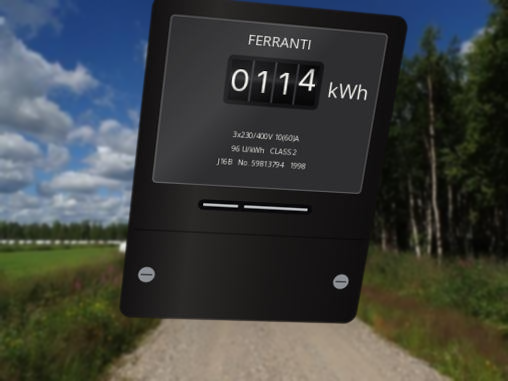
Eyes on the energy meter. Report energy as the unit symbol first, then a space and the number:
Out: kWh 114
